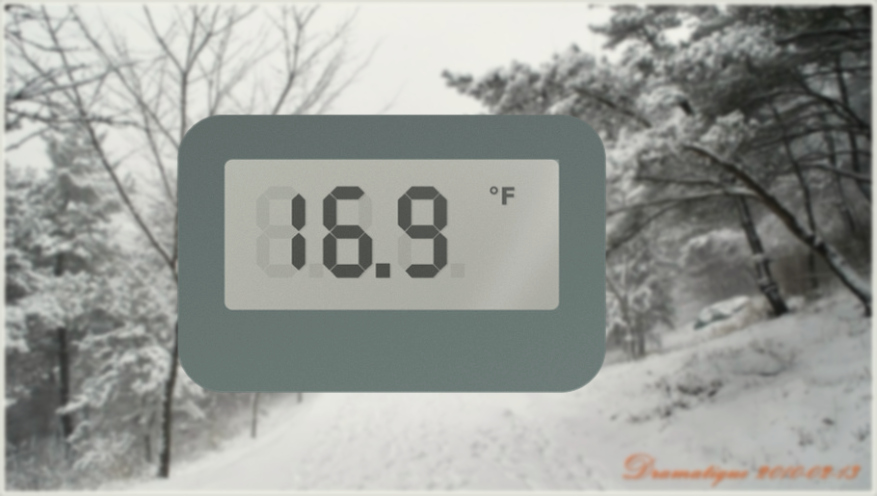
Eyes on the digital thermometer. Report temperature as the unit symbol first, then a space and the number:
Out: °F 16.9
